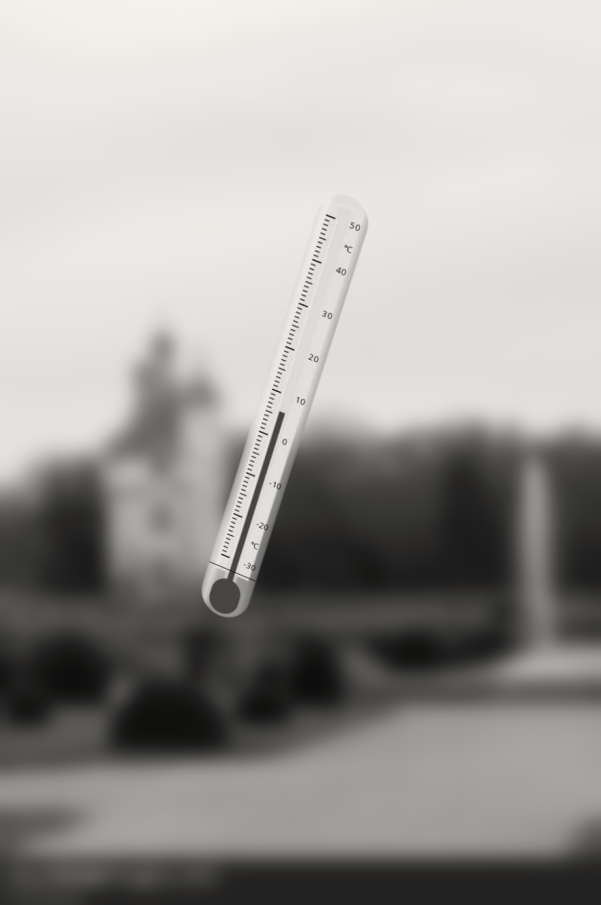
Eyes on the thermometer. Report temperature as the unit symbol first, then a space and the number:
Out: °C 6
